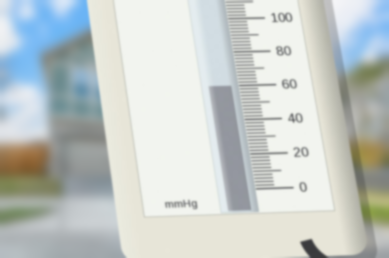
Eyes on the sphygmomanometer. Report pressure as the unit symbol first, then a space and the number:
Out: mmHg 60
